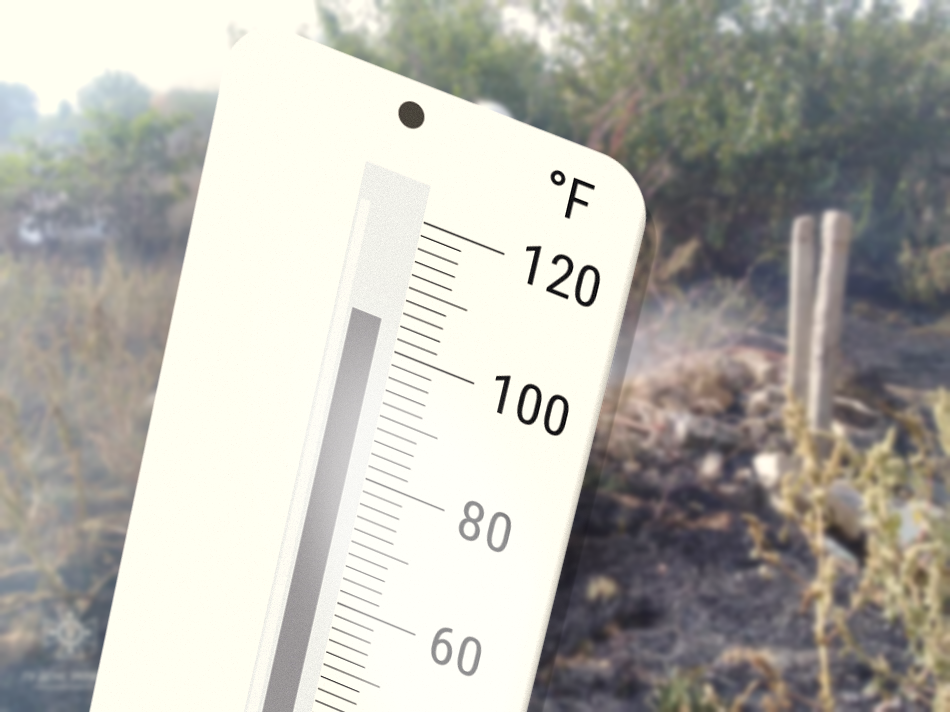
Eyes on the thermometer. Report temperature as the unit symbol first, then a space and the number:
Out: °F 104
